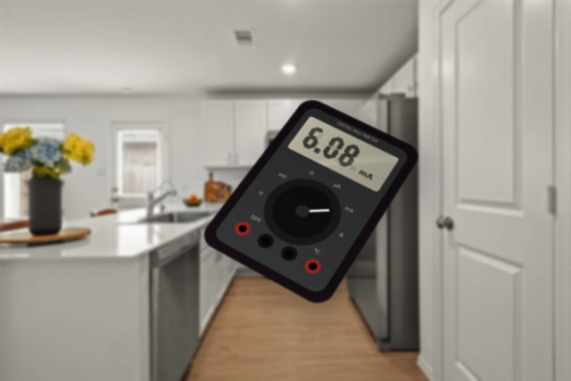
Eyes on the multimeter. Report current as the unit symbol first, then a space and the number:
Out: mA 6.08
